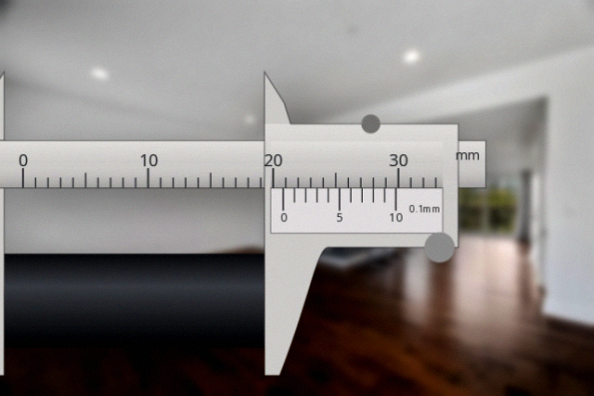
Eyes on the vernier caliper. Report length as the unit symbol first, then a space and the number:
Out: mm 20.8
